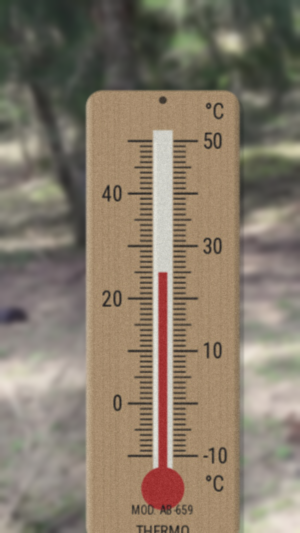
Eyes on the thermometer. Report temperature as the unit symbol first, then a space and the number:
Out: °C 25
